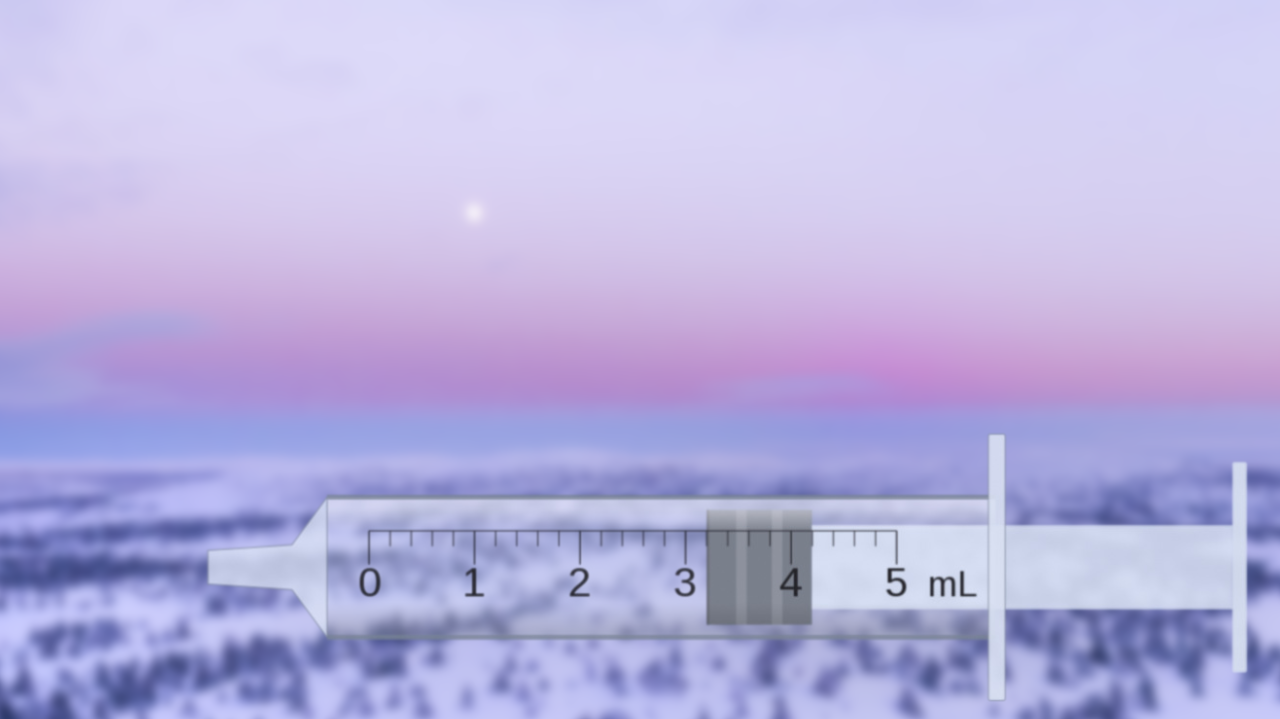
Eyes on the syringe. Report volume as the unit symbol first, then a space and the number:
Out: mL 3.2
